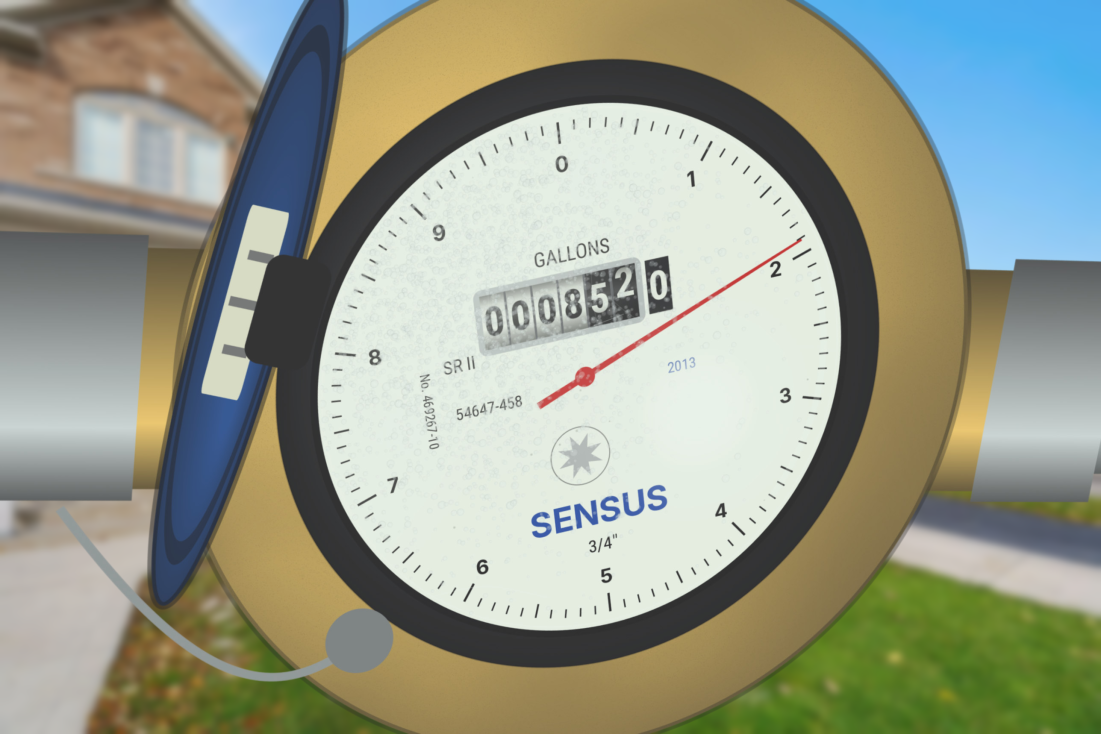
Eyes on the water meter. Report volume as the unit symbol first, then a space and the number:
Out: gal 8521.9
